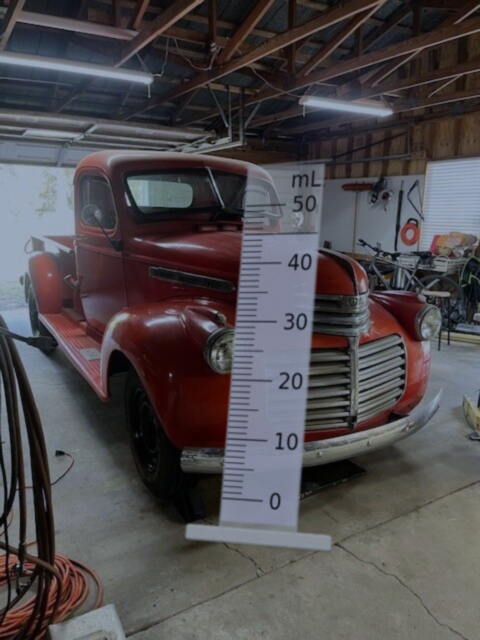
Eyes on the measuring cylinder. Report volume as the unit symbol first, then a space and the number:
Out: mL 45
